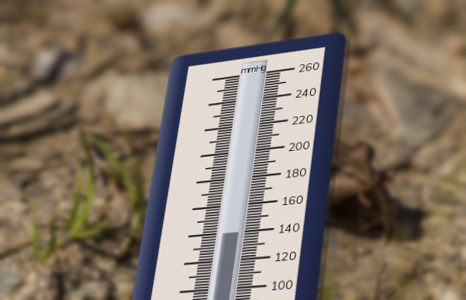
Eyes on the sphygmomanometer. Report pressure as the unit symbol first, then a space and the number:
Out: mmHg 140
